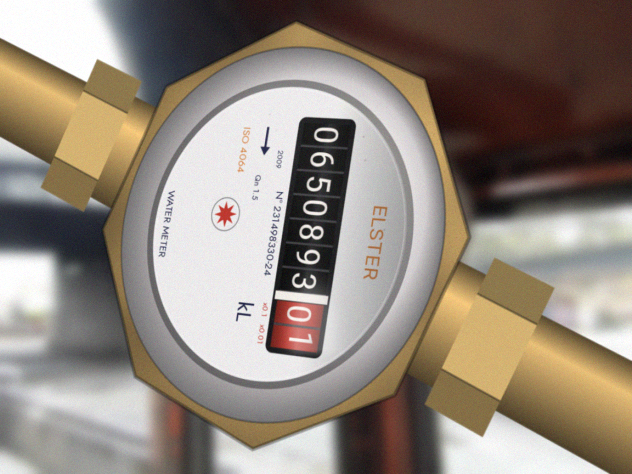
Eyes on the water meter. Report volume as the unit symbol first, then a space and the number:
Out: kL 650893.01
